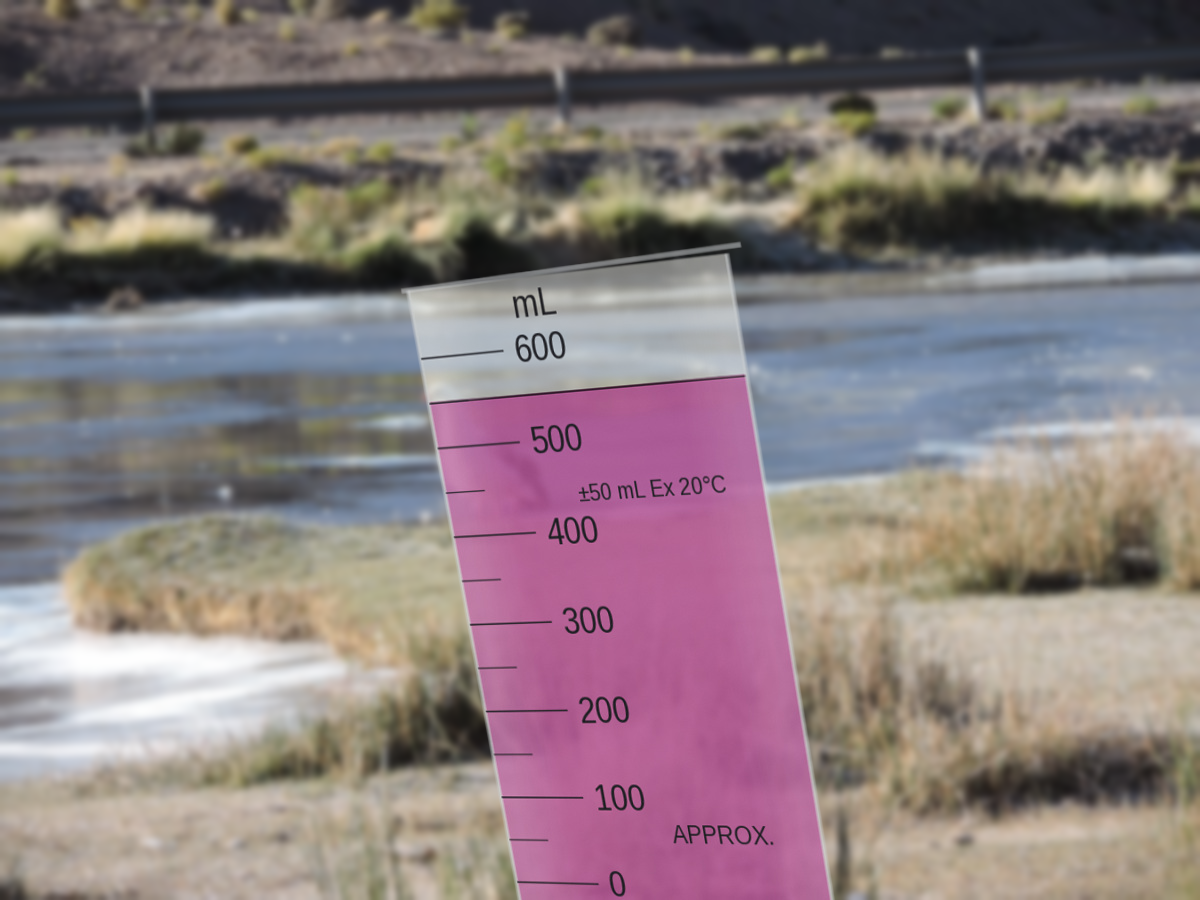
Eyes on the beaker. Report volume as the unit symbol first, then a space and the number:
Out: mL 550
